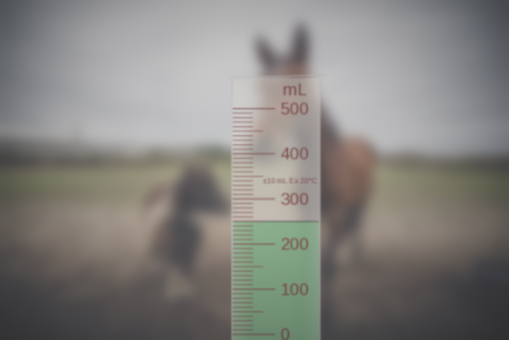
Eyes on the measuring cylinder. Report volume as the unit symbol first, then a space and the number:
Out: mL 250
